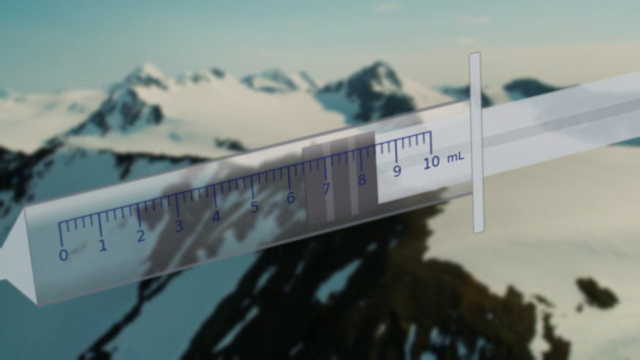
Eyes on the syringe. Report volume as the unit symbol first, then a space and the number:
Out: mL 6.4
